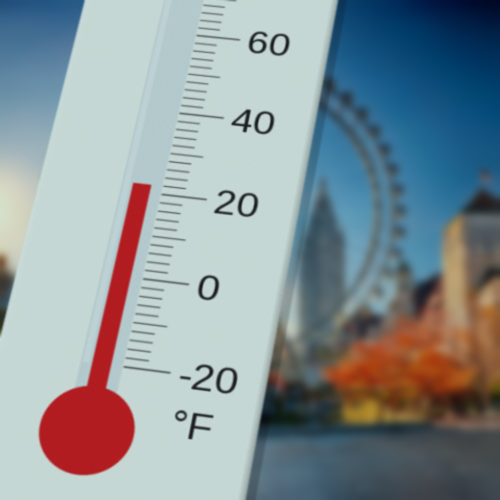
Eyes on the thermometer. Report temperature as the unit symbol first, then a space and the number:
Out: °F 22
